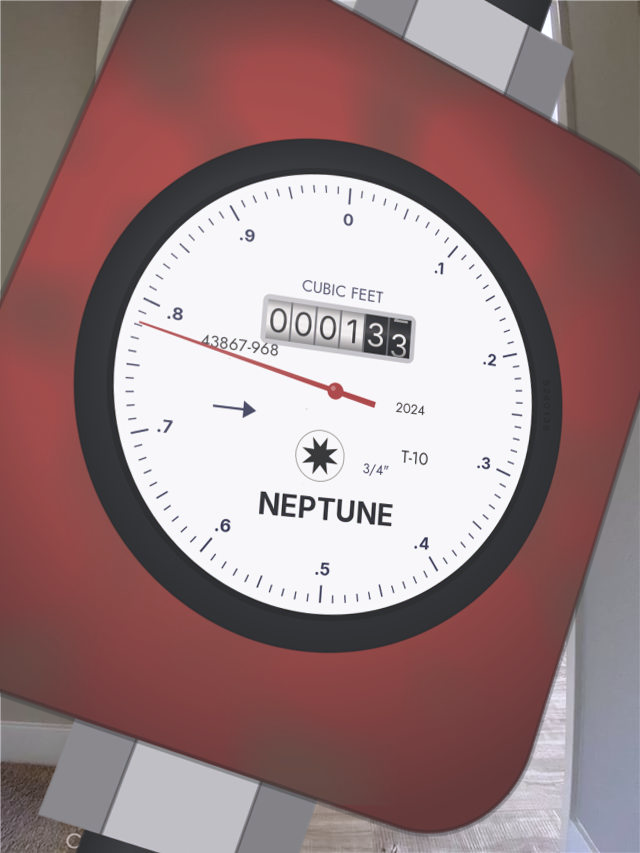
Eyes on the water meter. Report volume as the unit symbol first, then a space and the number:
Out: ft³ 132.78
